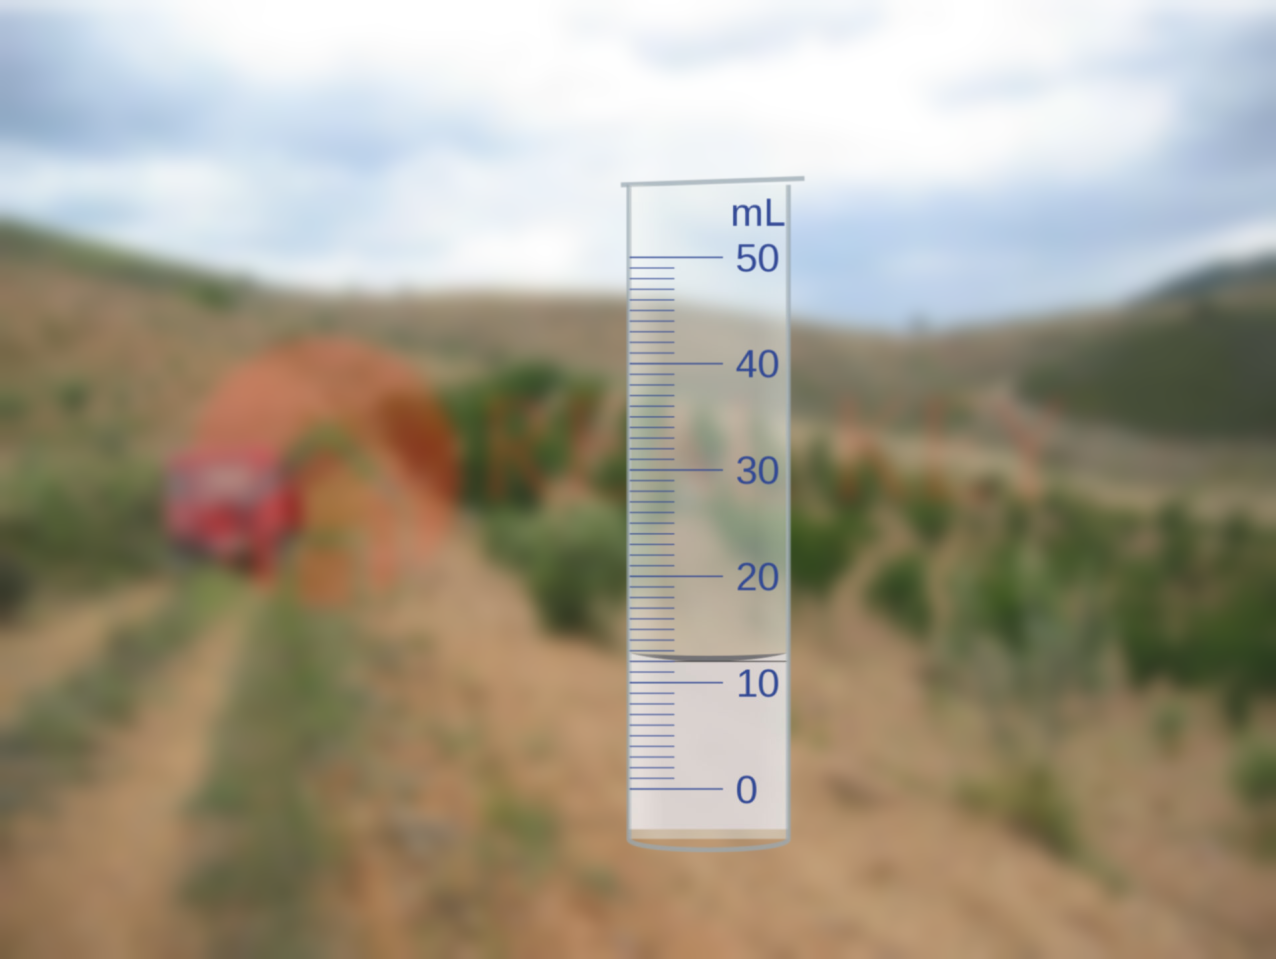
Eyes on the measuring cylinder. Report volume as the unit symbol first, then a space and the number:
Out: mL 12
